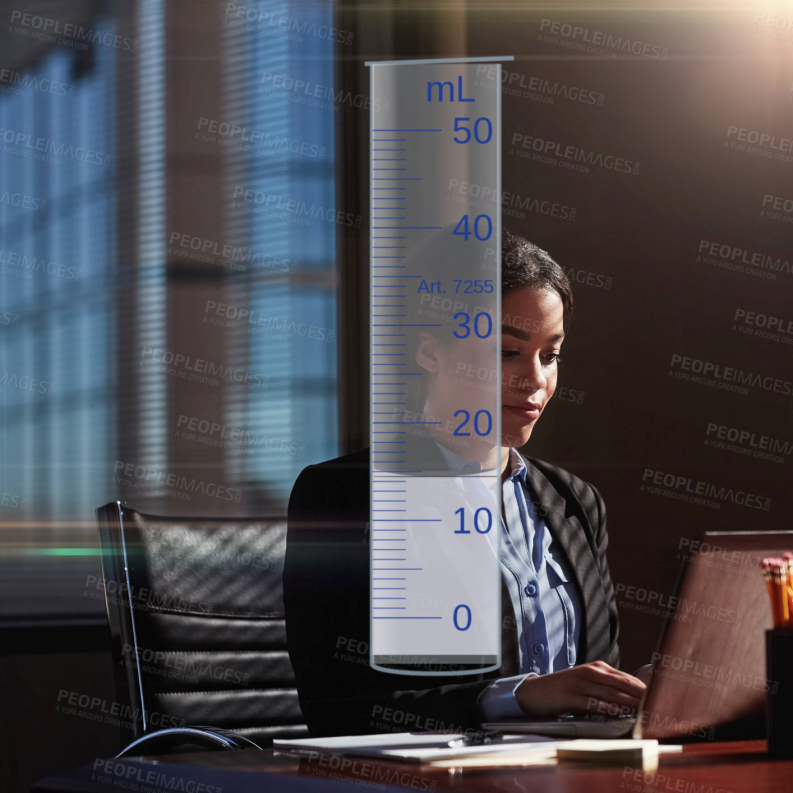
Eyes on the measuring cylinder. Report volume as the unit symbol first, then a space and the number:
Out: mL 14.5
